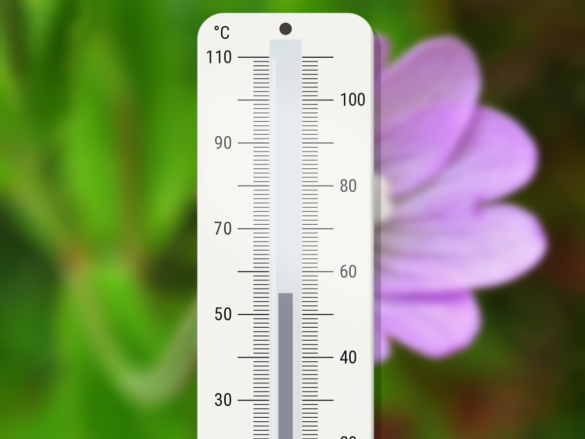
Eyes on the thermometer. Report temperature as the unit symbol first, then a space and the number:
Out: °C 55
